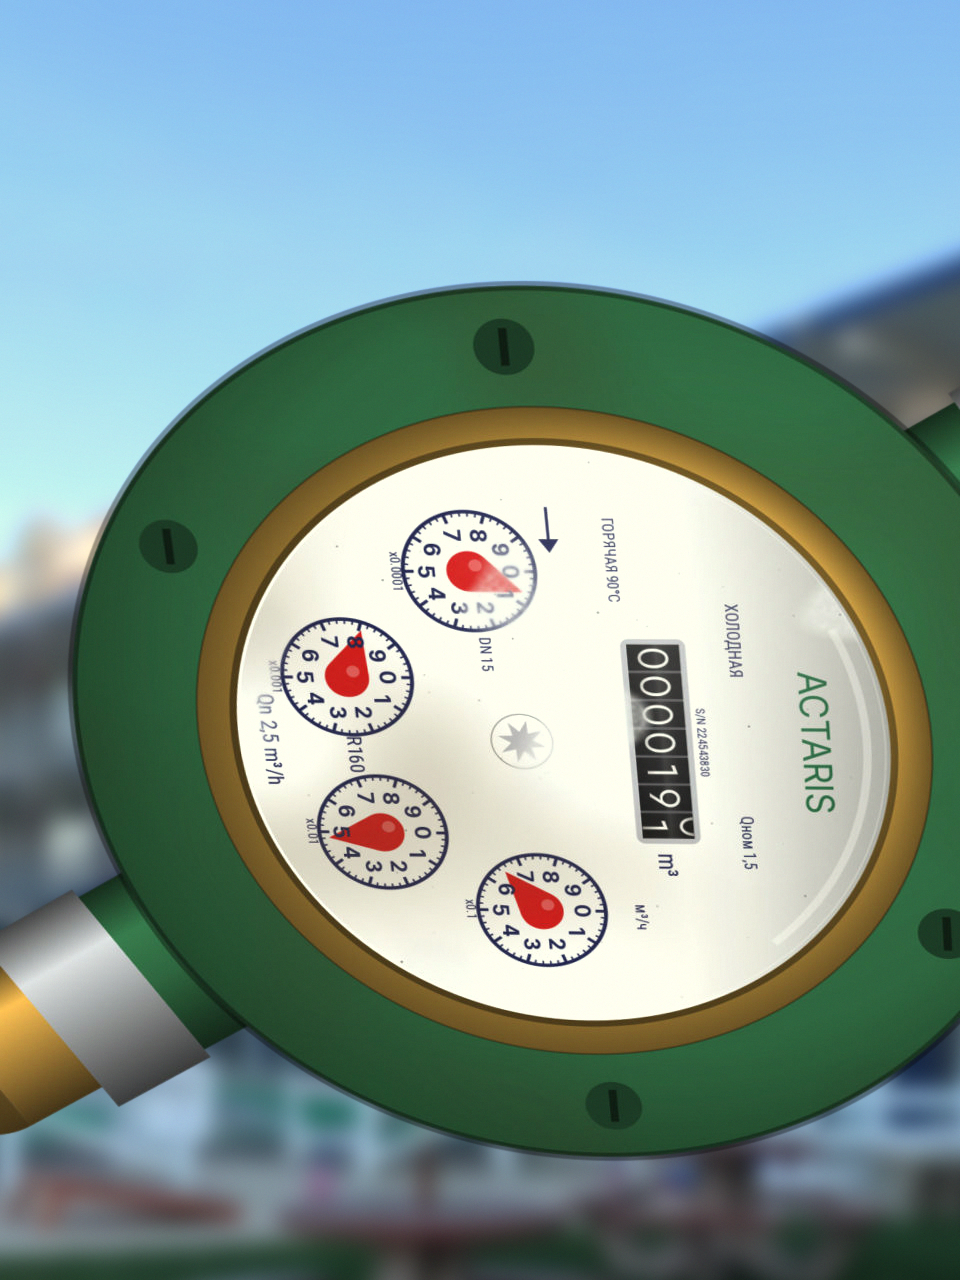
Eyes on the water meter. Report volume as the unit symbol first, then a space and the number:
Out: m³ 190.6480
